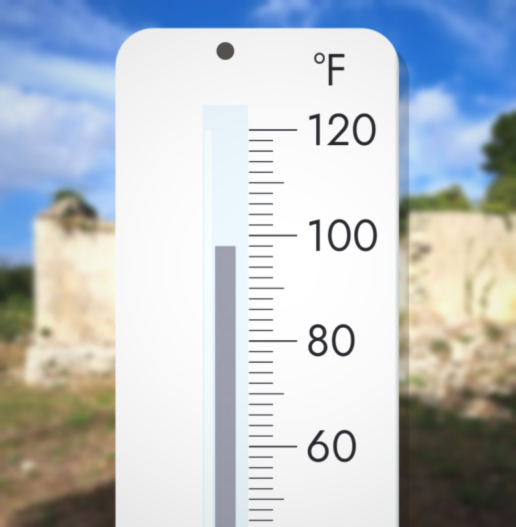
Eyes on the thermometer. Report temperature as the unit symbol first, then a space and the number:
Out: °F 98
